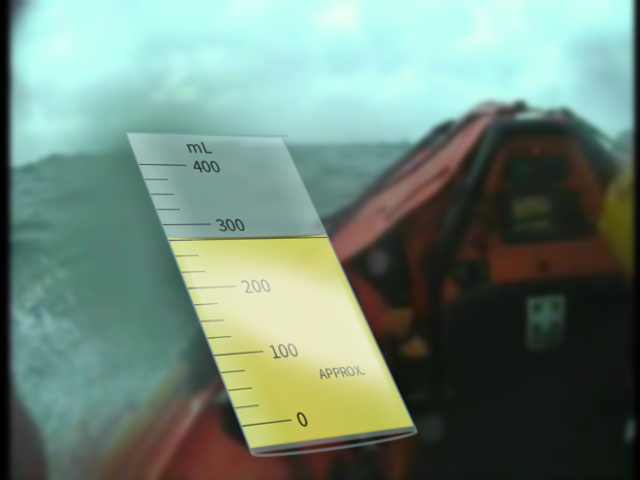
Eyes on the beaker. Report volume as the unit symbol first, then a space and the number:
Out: mL 275
